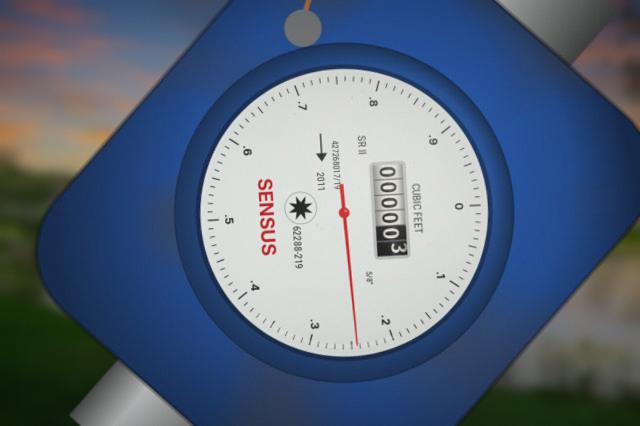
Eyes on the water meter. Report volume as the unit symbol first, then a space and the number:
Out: ft³ 3.24
